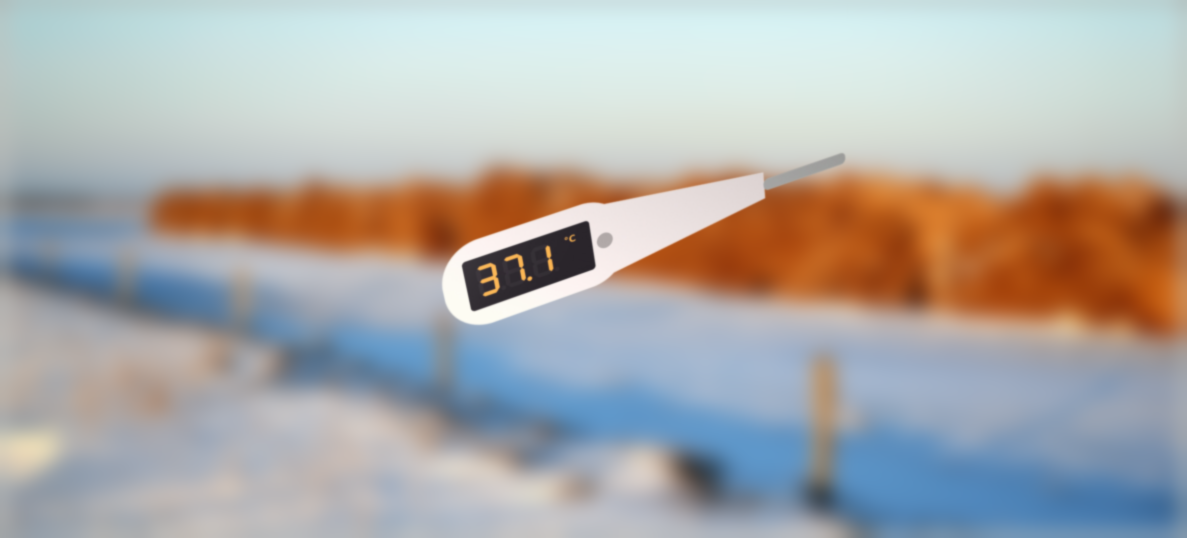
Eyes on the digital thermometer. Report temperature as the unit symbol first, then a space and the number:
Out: °C 37.1
